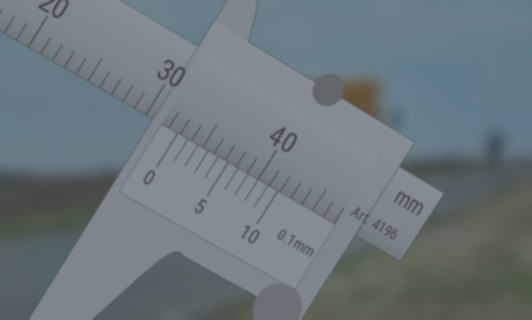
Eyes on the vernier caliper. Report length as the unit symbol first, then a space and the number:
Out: mm 32.8
